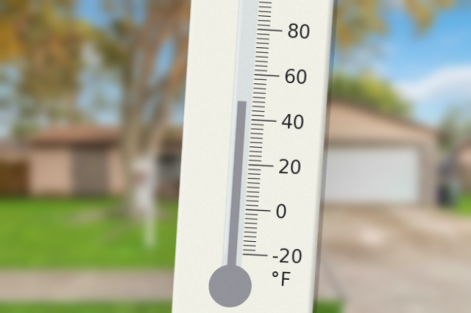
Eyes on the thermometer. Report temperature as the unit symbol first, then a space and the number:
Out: °F 48
